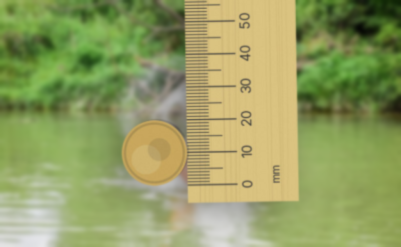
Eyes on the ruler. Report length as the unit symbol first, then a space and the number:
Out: mm 20
